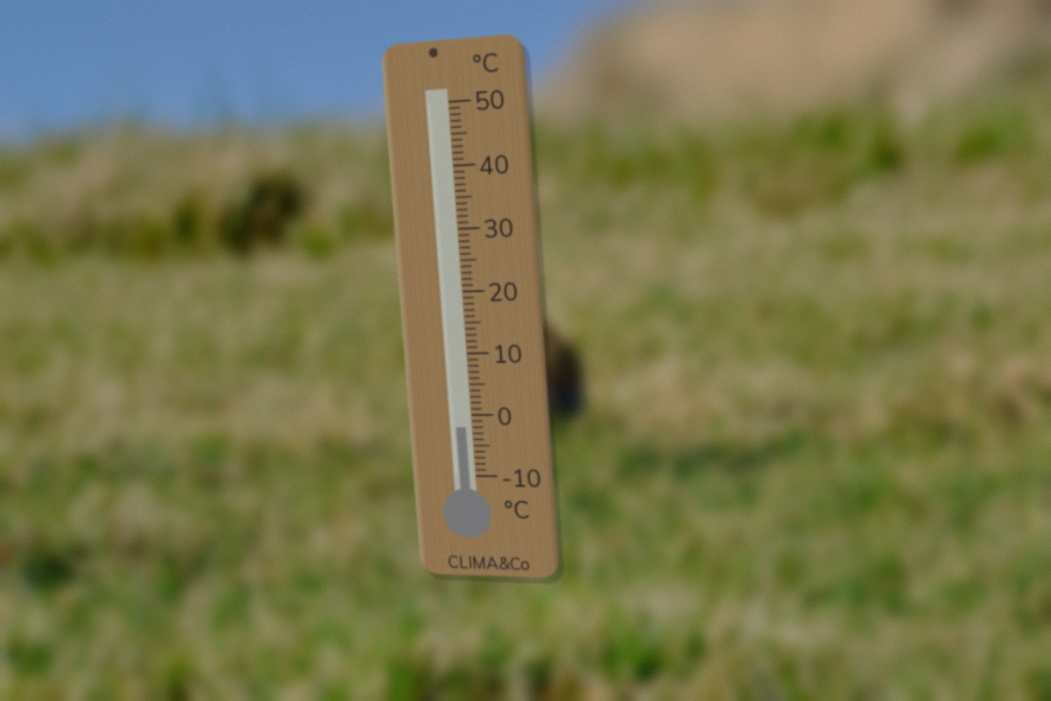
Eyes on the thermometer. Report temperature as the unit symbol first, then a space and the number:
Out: °C -2
